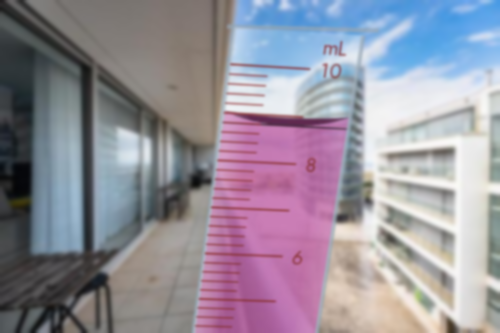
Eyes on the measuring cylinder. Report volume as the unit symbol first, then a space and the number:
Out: mL 8.8
